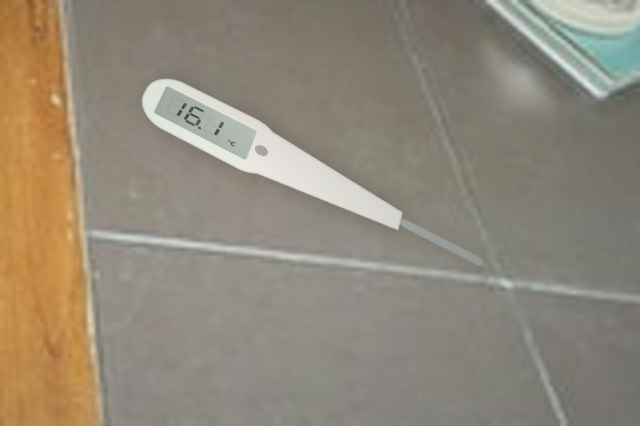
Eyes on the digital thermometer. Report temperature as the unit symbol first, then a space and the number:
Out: °C 16.1
